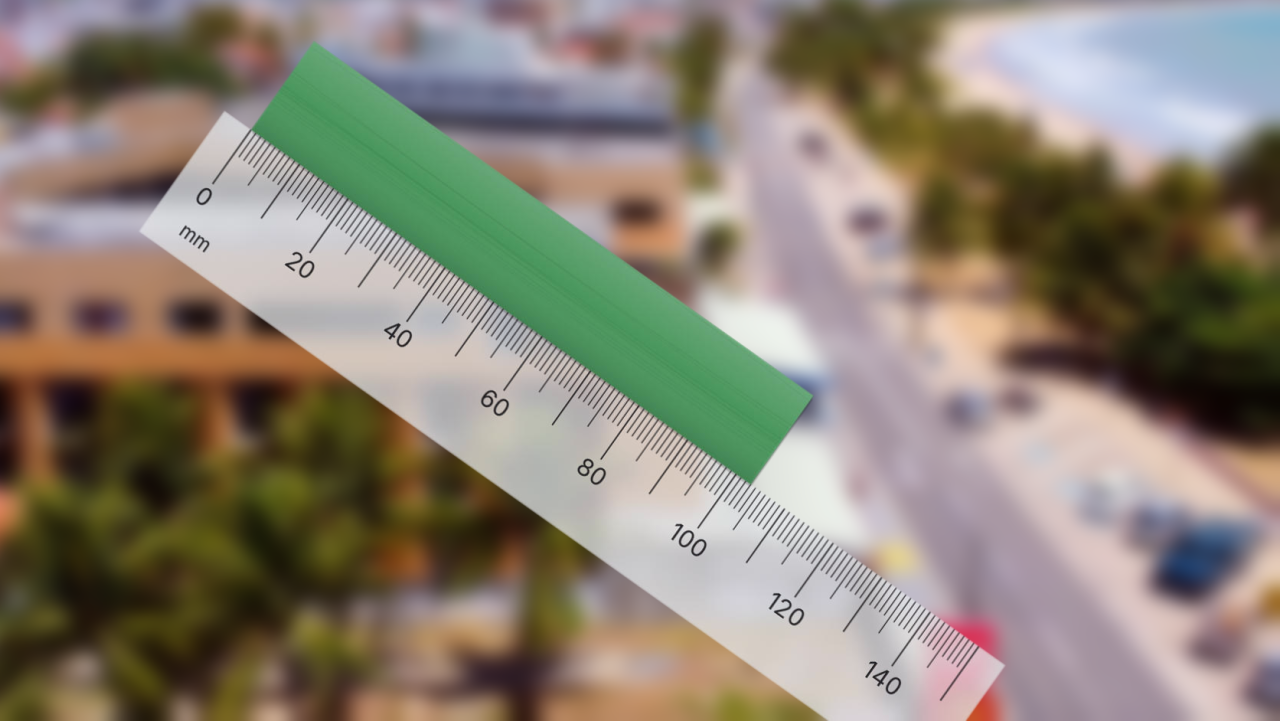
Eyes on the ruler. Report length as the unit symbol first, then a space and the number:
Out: mm 103
